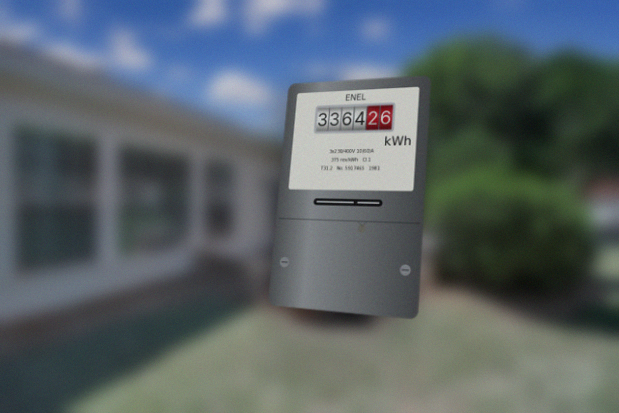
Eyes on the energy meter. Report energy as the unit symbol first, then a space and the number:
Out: kWh 3364.26
